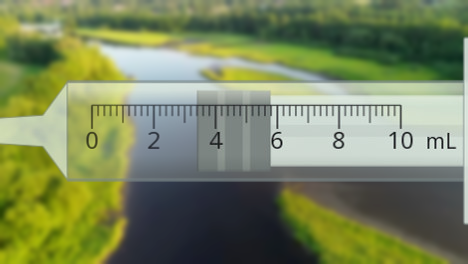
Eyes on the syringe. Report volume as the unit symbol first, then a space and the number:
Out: mL 3.4
